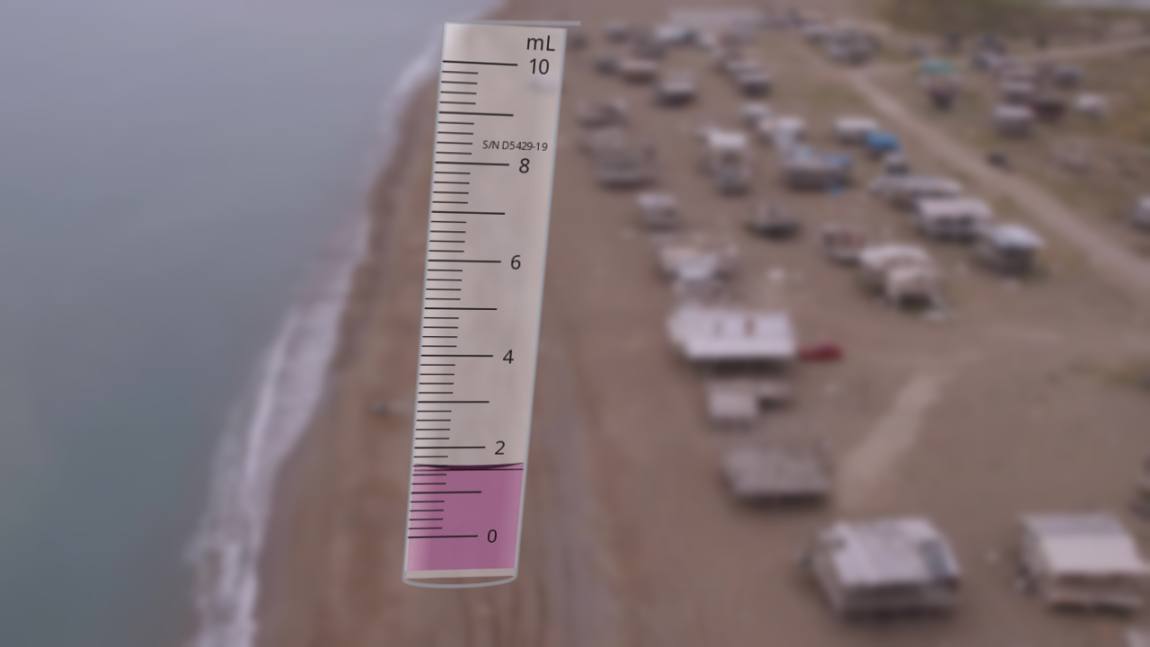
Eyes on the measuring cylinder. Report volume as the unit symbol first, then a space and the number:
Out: mL 1.5
